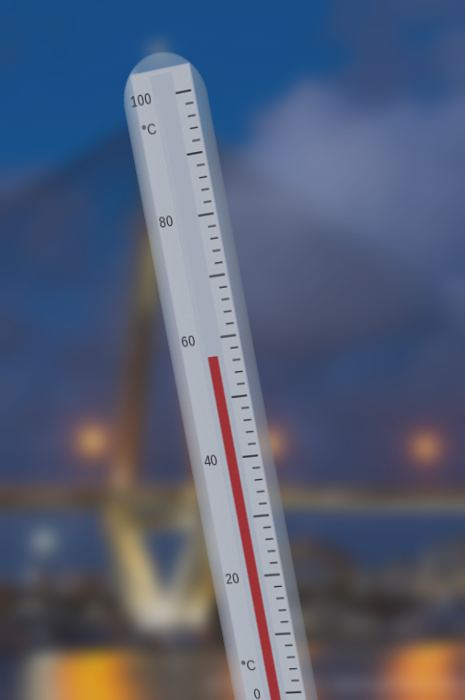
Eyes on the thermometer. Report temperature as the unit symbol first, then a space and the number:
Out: °C 57
